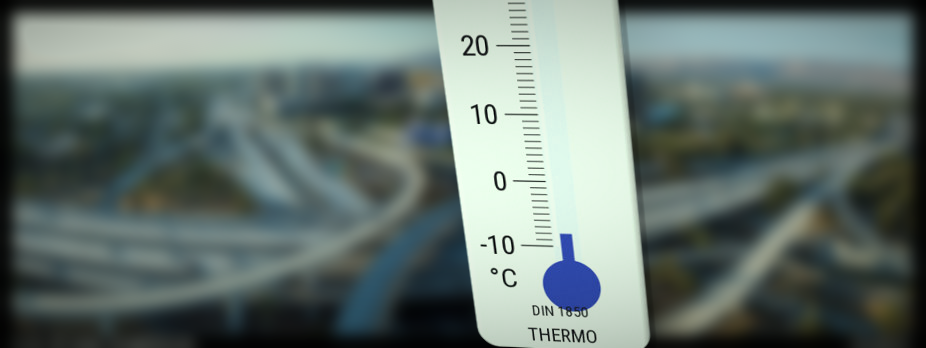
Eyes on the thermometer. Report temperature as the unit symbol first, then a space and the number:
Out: °C -8
